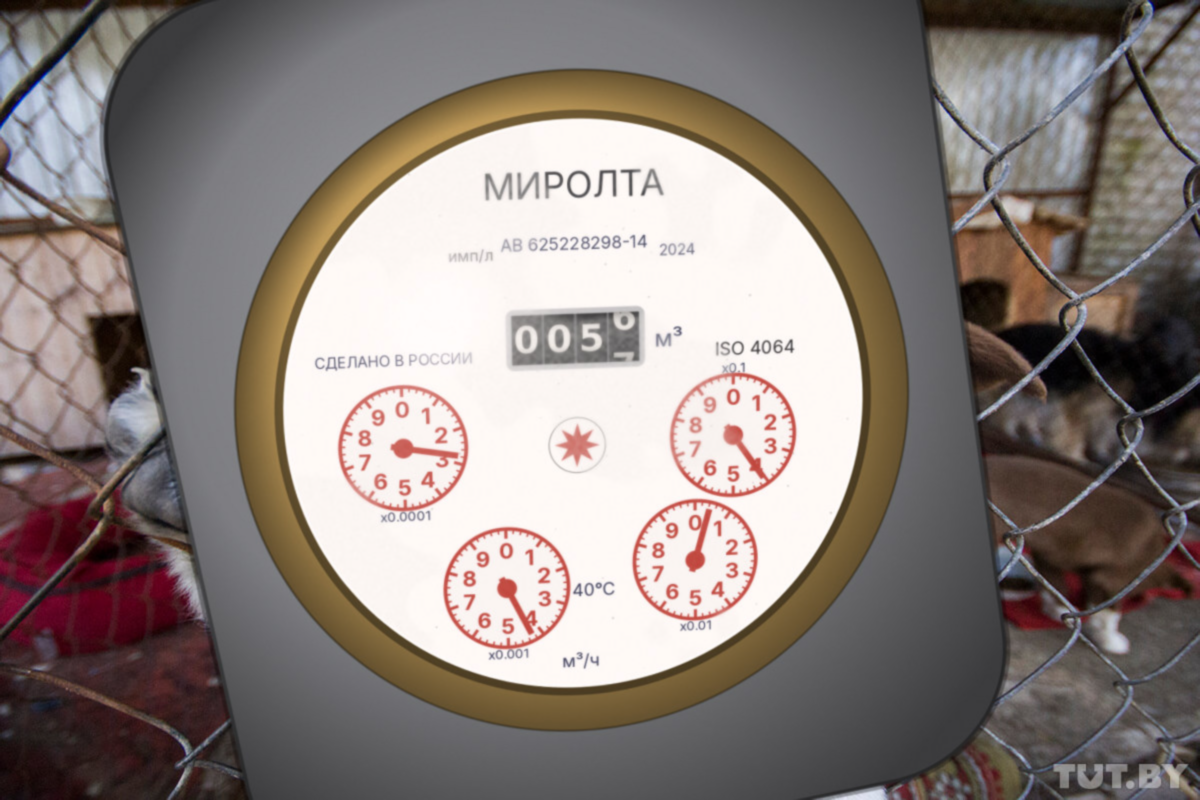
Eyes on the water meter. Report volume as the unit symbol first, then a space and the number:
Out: m³ 56.4042
